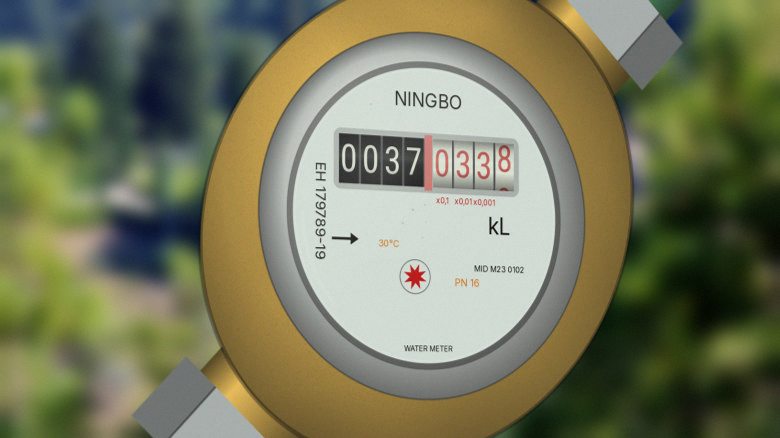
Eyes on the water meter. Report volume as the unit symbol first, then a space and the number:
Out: kL 37.0338
